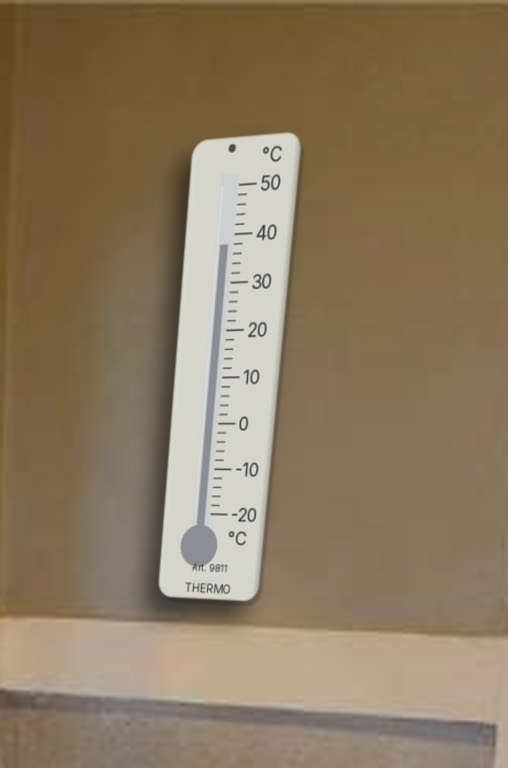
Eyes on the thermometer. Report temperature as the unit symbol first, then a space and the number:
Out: °C 38
